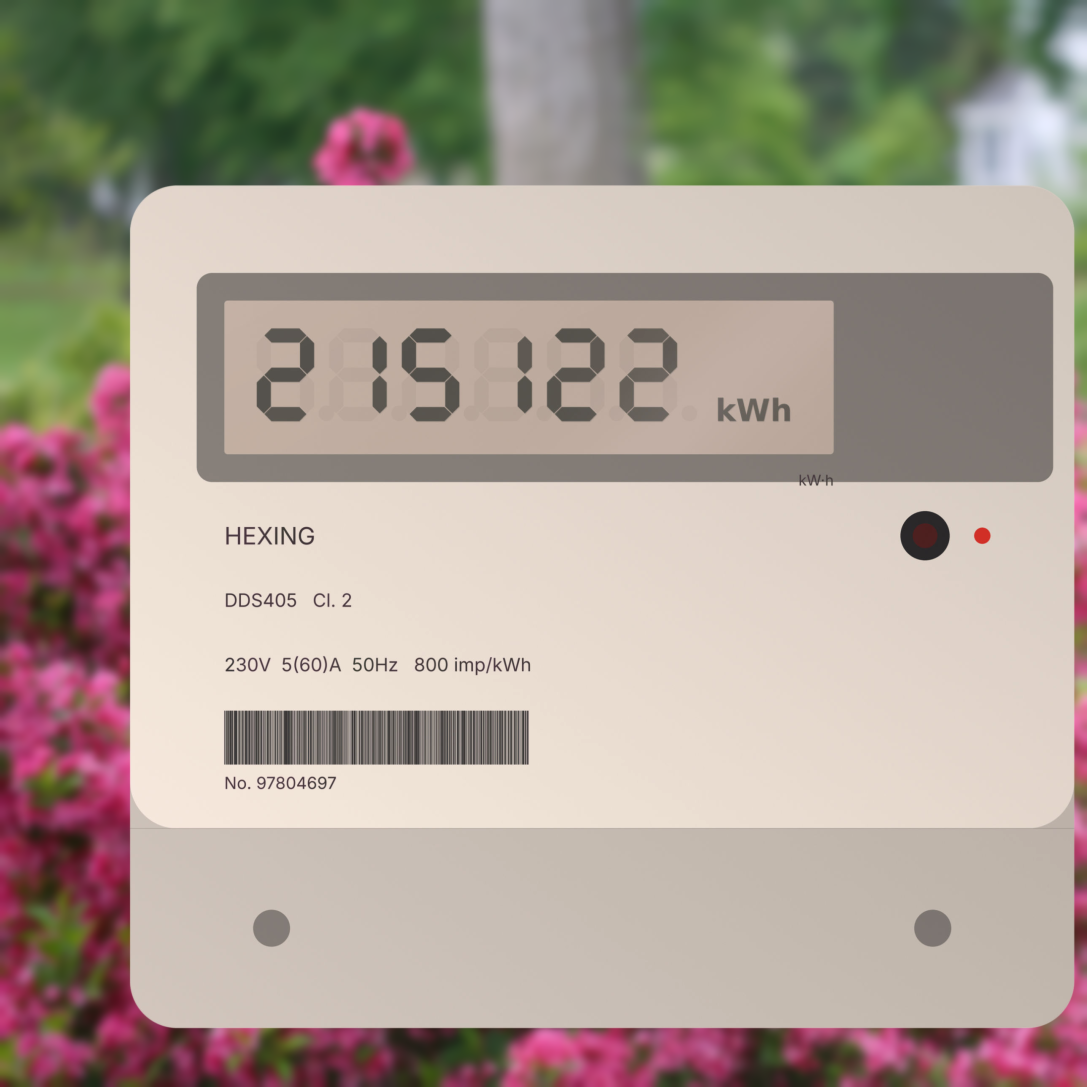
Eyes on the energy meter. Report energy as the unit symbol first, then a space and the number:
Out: kWh 215122
